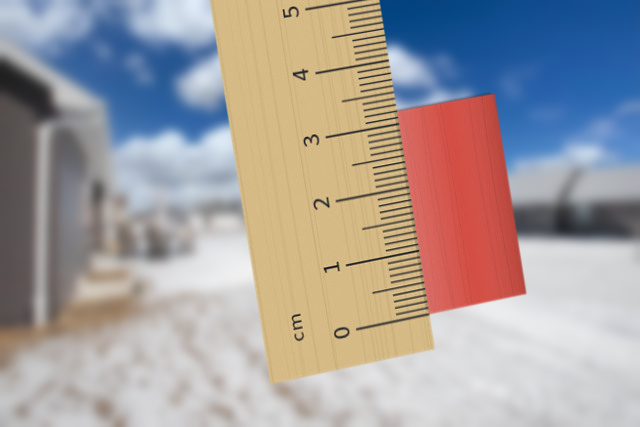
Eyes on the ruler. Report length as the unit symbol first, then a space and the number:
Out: cm 3.2
